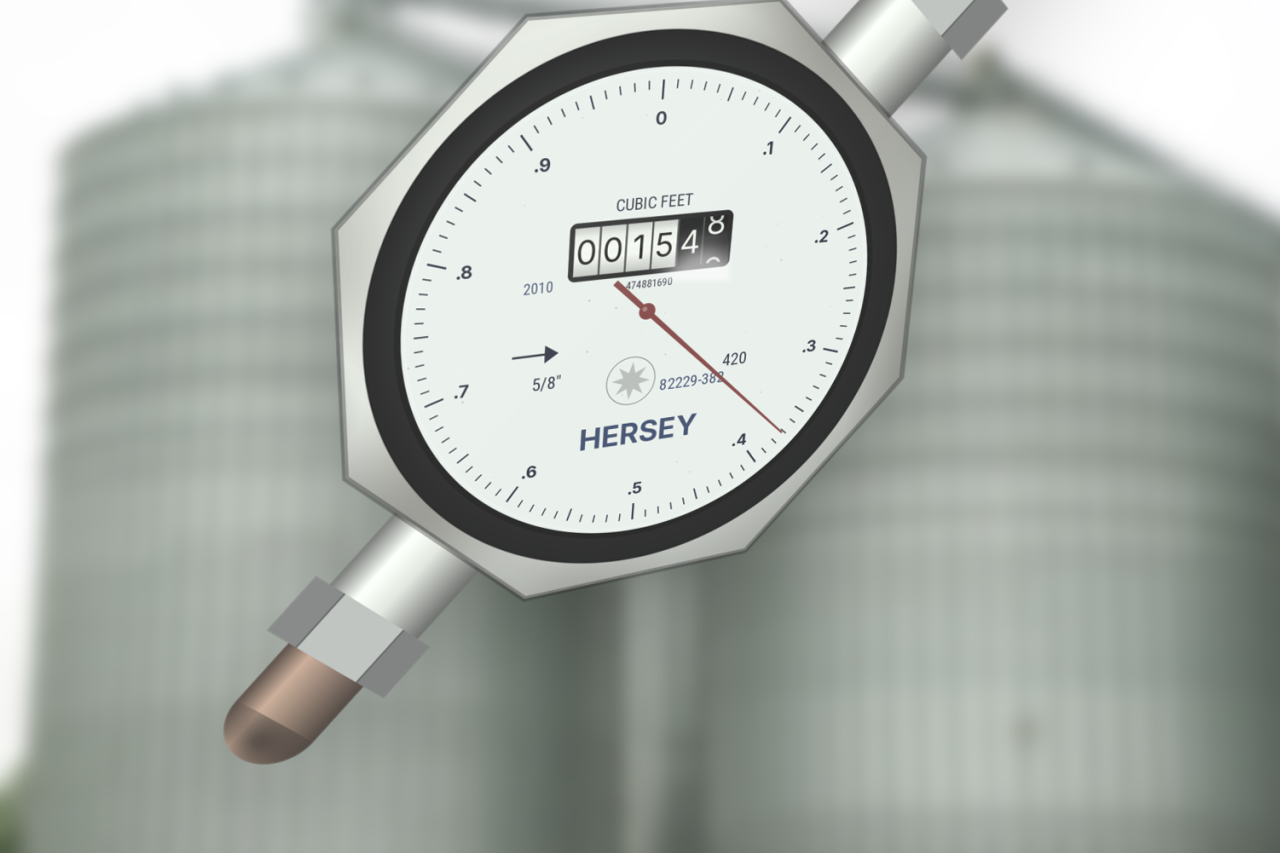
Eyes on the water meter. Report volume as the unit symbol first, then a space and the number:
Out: ft³ 1548.37
